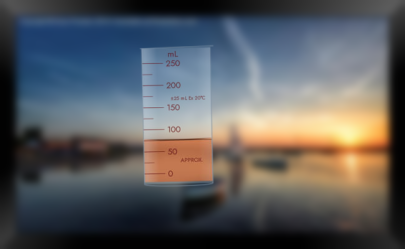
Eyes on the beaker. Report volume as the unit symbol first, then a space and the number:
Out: mL 75
